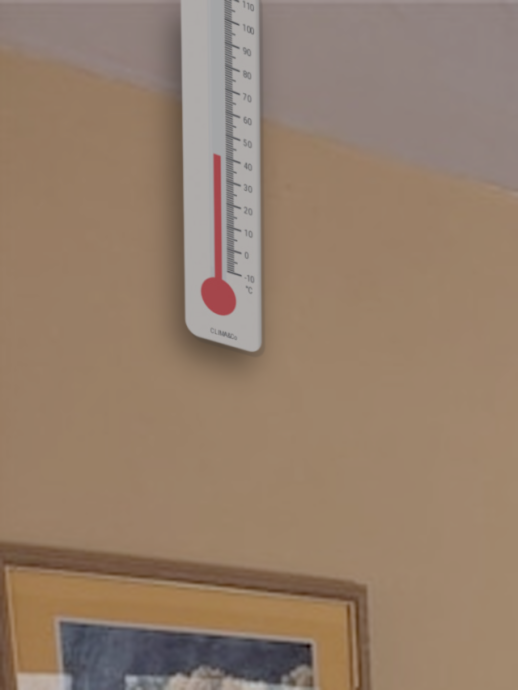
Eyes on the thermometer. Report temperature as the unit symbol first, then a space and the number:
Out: °C 40
